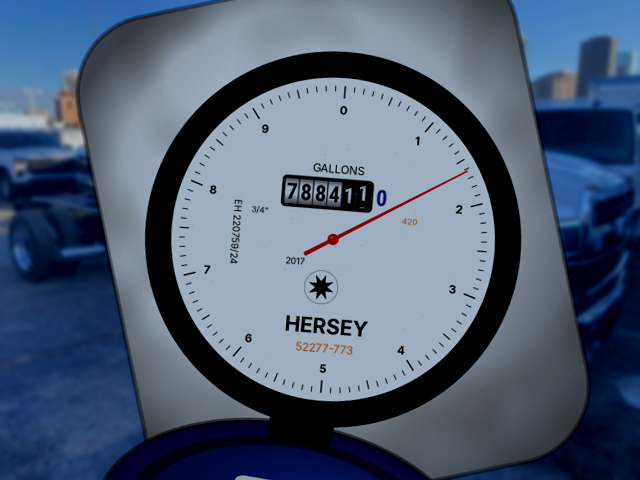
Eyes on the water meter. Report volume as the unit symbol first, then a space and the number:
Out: gal 7884111.6
